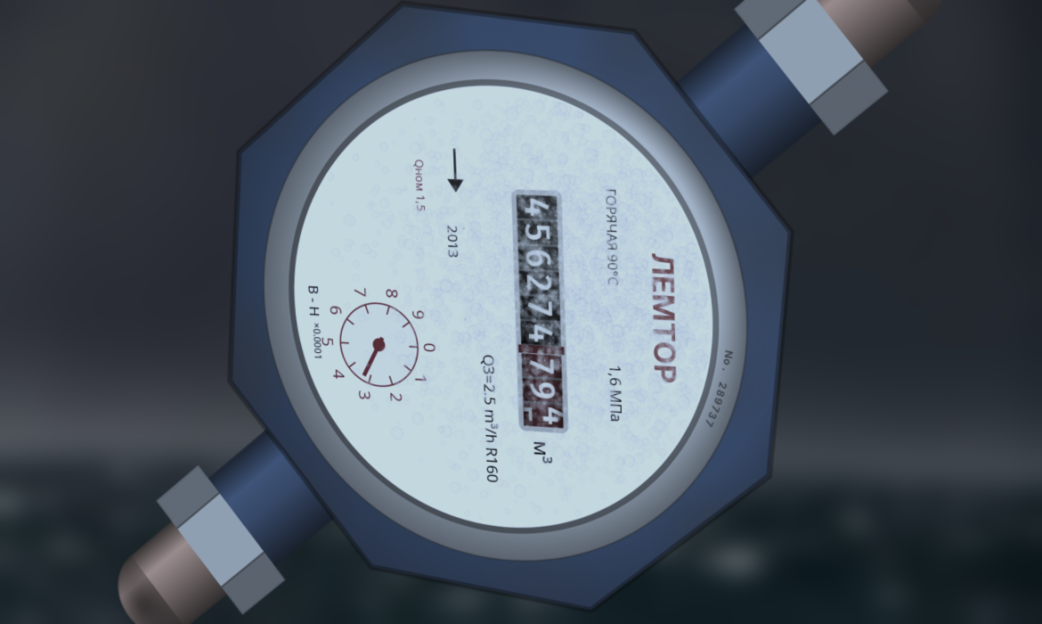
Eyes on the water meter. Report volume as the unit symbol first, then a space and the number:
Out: m³ 456274.7943
